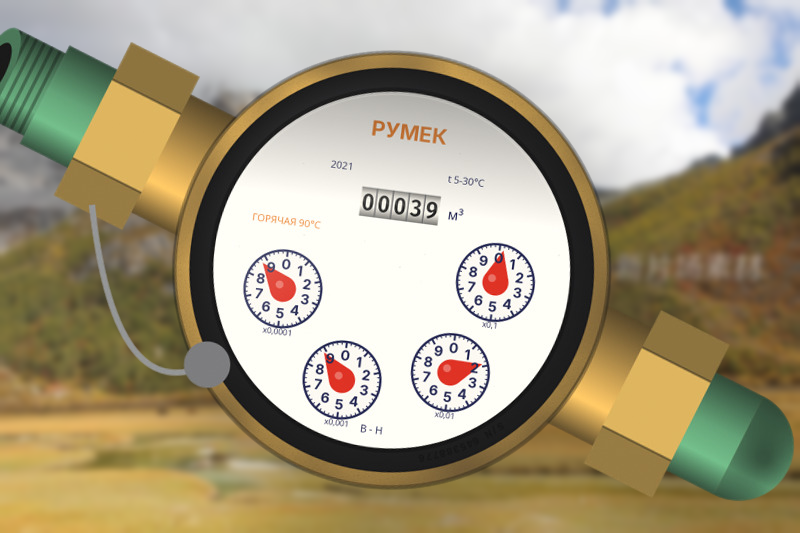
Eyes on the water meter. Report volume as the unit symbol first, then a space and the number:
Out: m³ 39.0188
